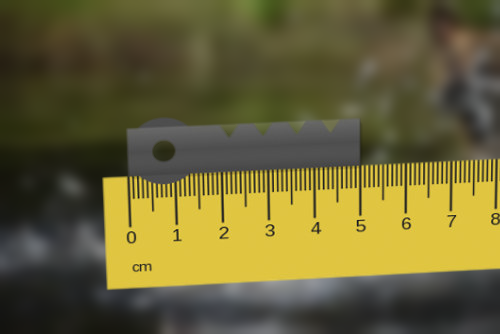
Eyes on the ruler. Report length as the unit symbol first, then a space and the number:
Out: cm 5
